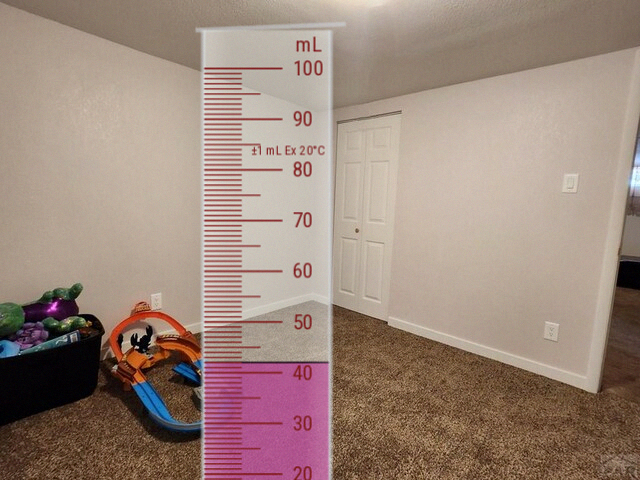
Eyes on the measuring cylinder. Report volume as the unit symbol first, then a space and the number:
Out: mL 42
